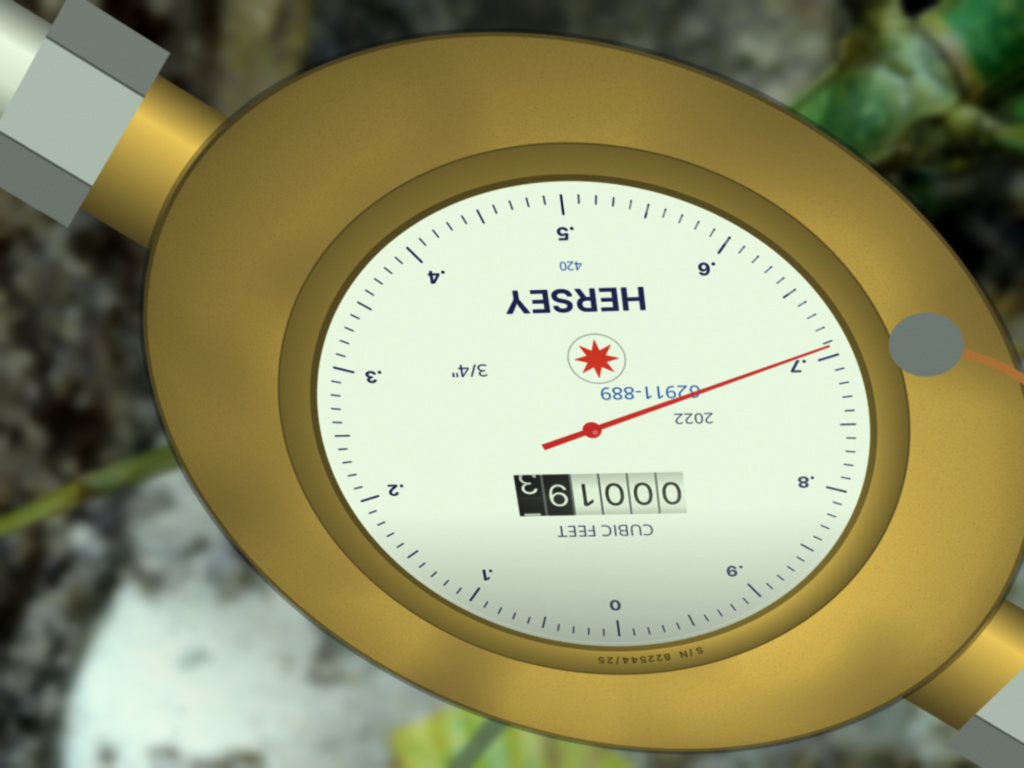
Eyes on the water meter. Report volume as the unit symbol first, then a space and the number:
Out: ft³ 192.69
